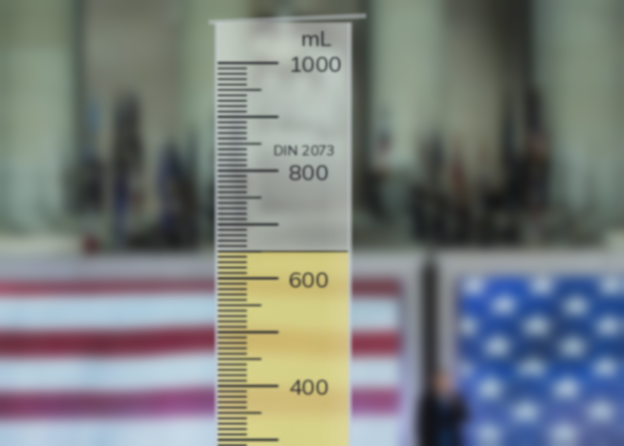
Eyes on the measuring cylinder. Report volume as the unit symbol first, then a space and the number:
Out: mL 650
